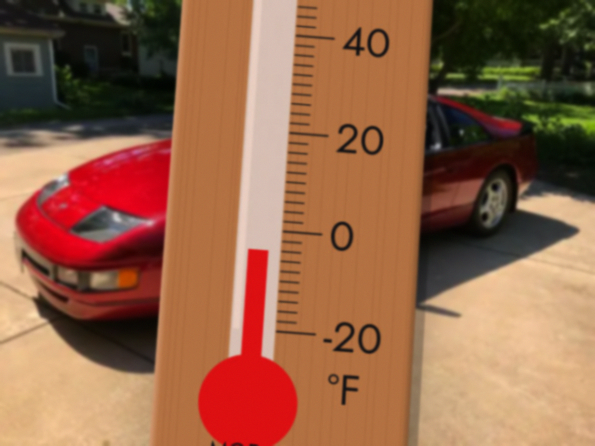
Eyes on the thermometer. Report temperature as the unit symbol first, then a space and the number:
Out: °F -4
